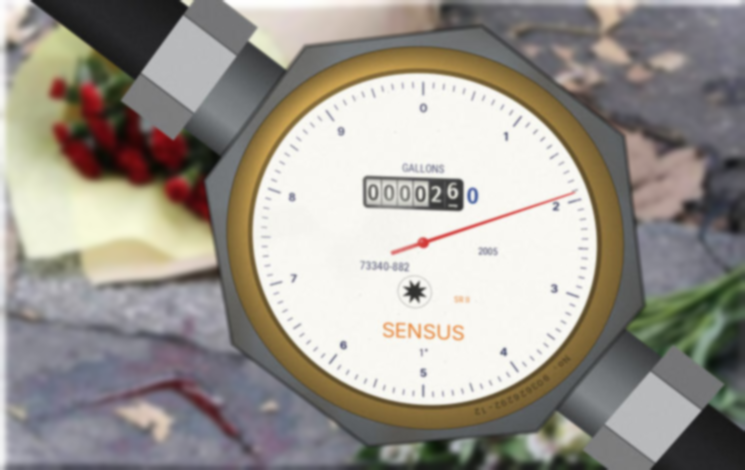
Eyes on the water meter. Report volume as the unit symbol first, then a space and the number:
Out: gal 261.9
